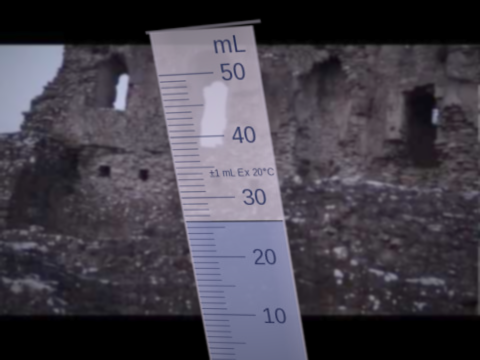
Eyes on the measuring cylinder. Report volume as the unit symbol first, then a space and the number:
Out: mL 26
